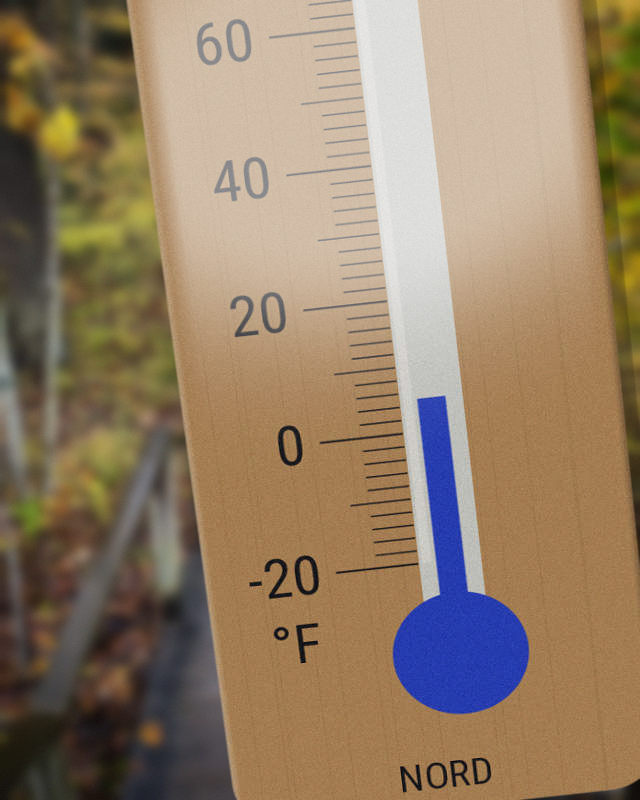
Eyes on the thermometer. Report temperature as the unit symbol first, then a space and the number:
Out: °F 5
